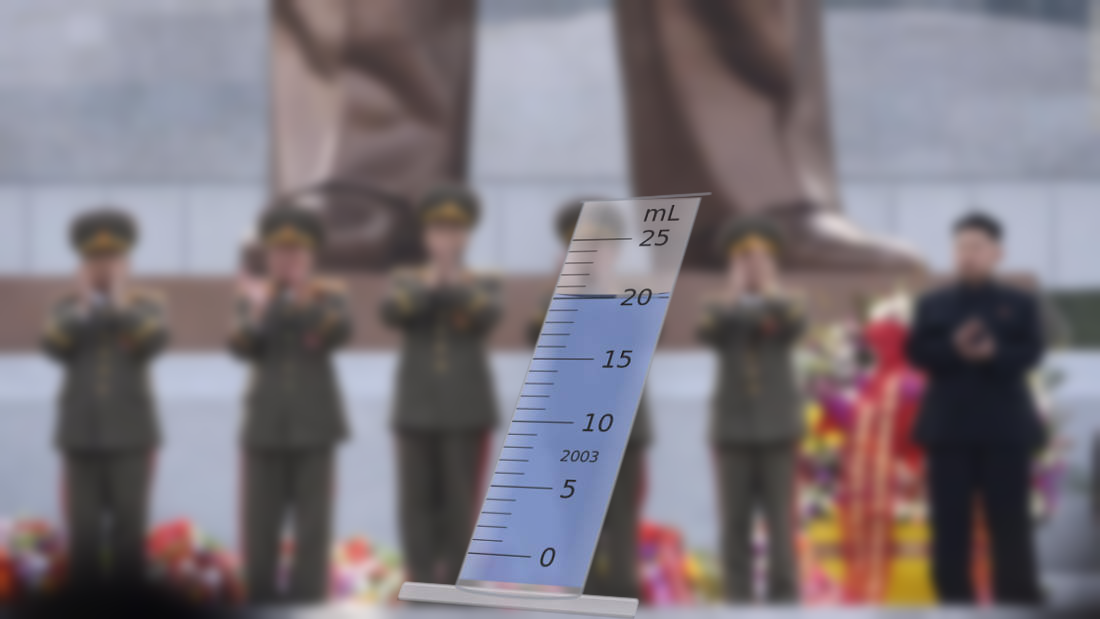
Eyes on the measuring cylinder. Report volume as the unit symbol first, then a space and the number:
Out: mL 20
